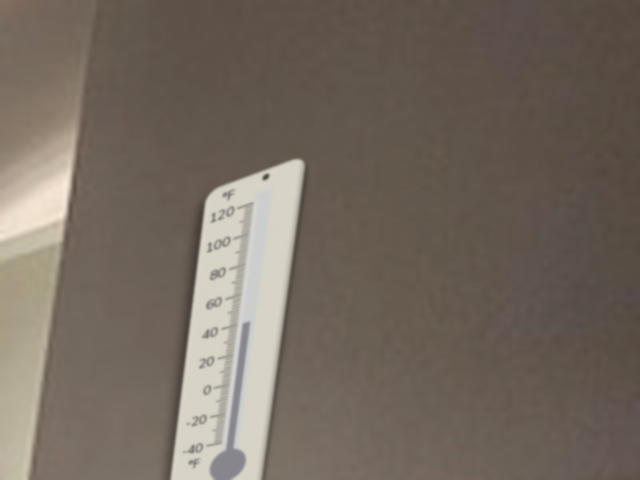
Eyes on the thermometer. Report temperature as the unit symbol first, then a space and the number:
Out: °F 40
